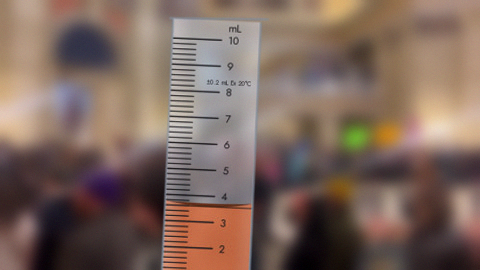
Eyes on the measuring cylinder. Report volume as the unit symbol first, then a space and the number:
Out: mL 3.6
